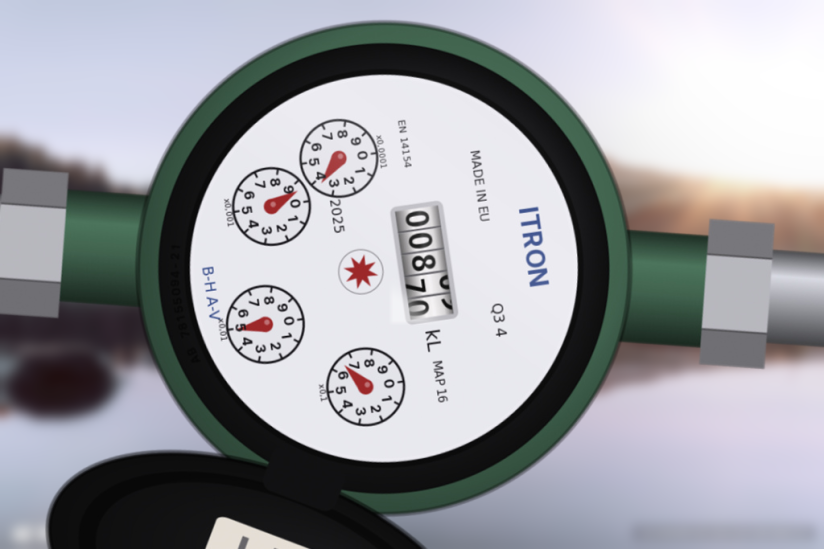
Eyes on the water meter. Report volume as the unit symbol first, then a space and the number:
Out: kL 869.6493
